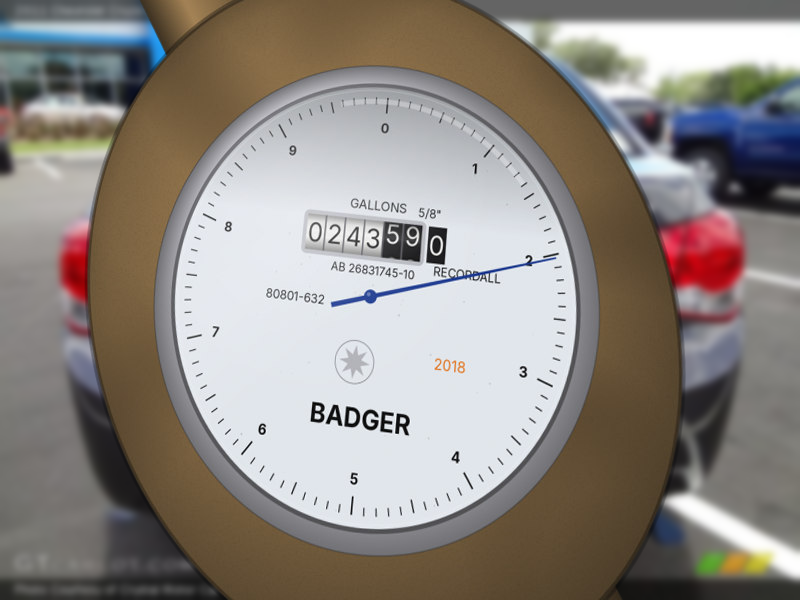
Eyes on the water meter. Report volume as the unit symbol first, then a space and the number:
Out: gal 243592.0
